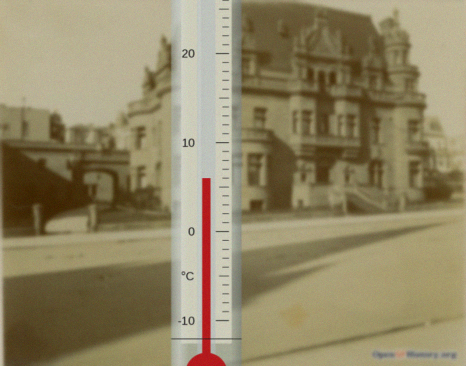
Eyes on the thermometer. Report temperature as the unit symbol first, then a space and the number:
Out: °C 6
